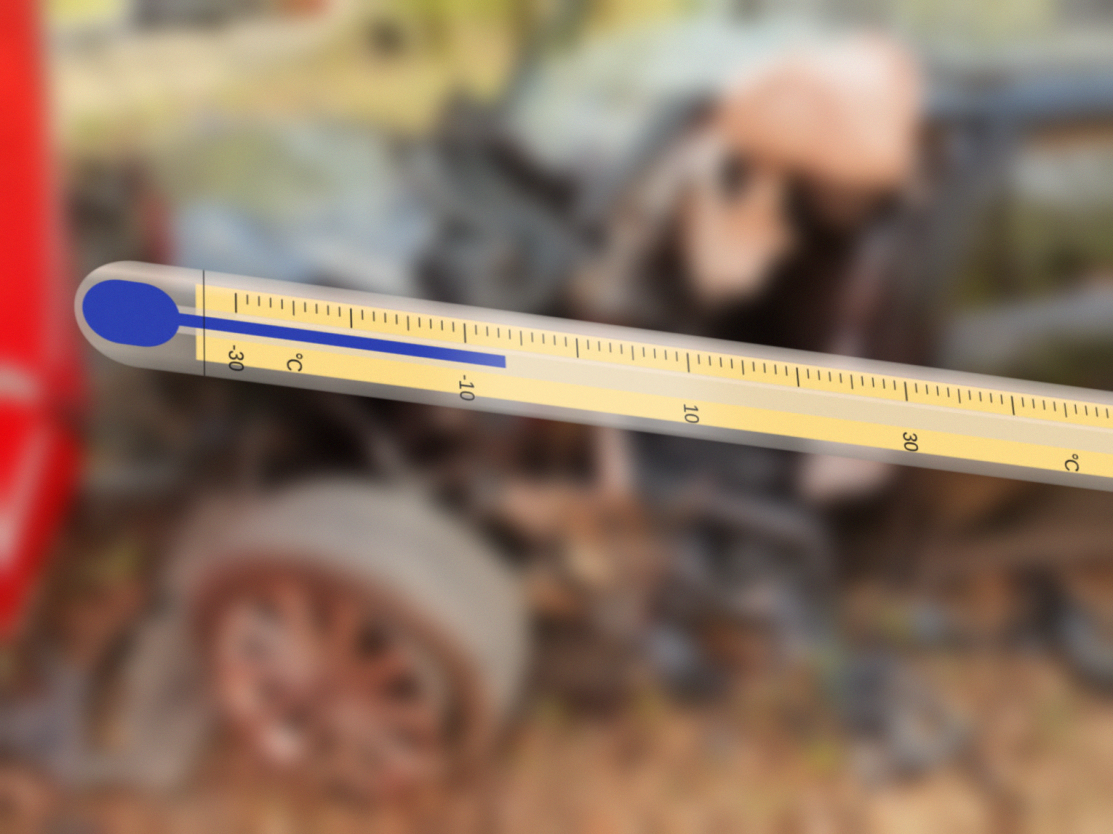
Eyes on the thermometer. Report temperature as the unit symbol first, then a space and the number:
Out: °C -6.5
